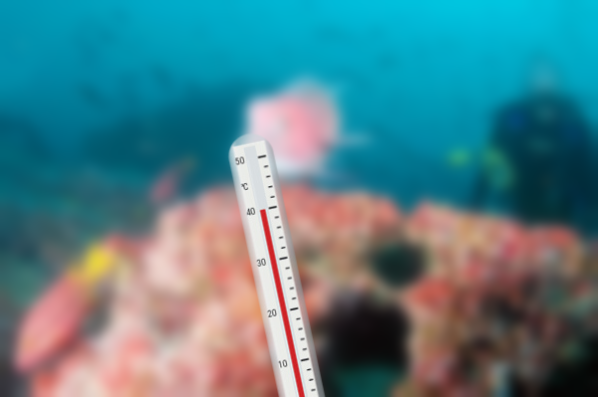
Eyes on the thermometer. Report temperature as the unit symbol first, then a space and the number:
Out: °C 40
